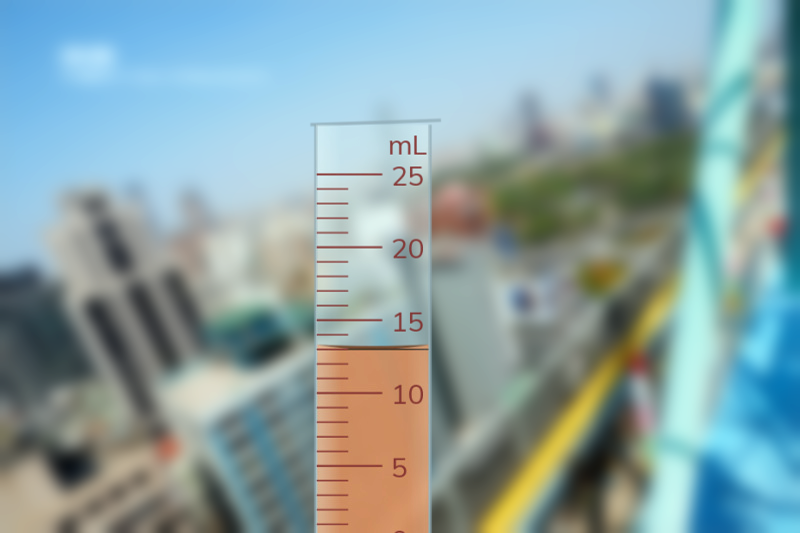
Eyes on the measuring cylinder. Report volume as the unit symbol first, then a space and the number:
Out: mL 13
